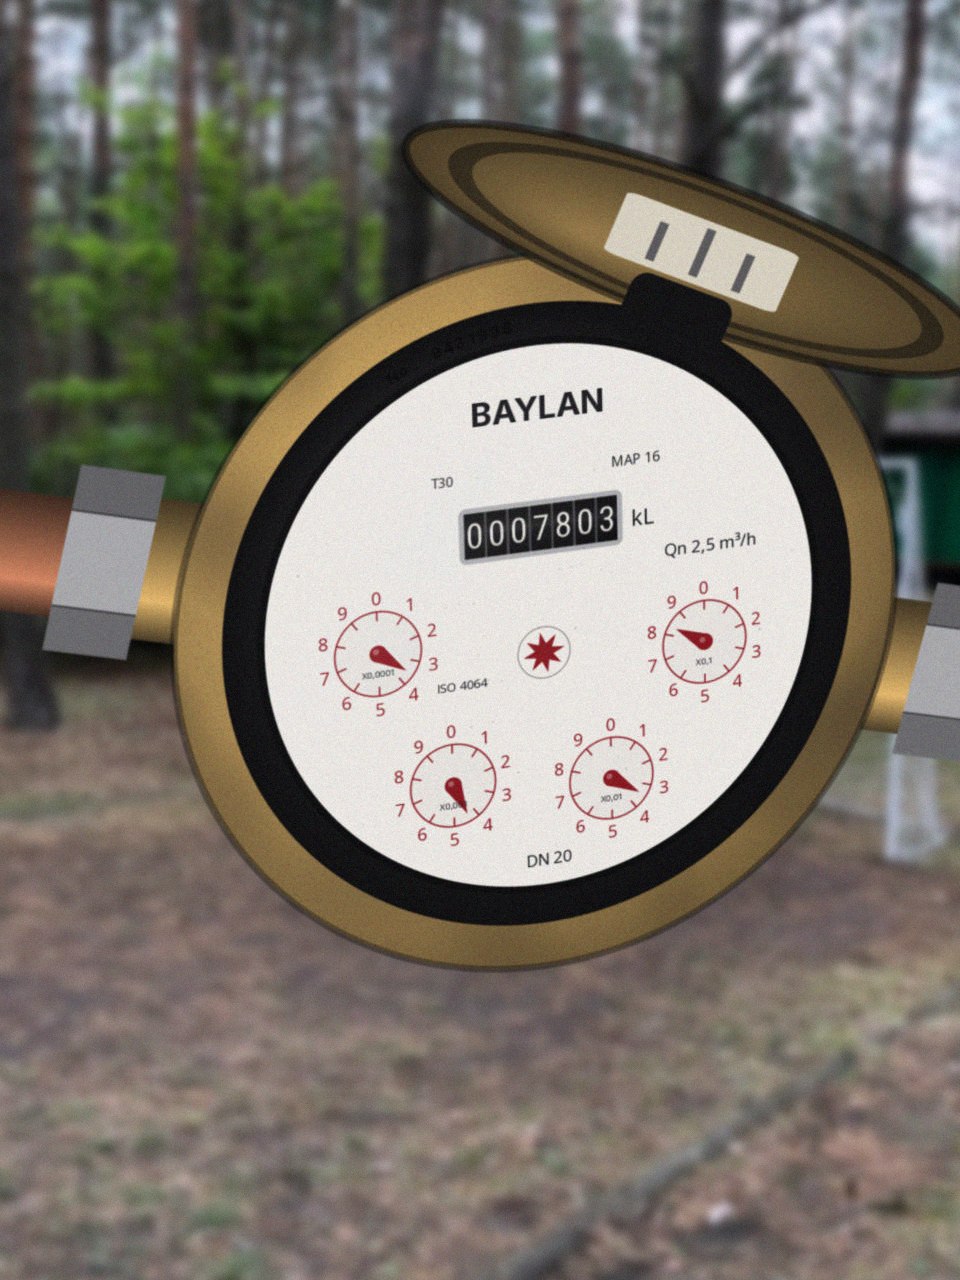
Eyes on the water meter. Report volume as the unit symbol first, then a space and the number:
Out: kL 7803.8343
